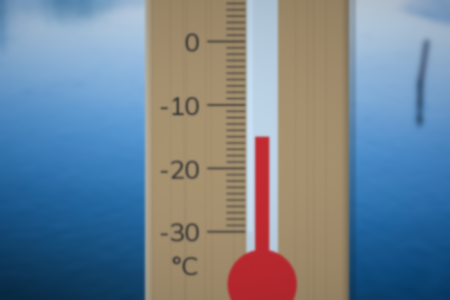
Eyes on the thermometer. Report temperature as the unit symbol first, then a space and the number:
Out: °C -15
